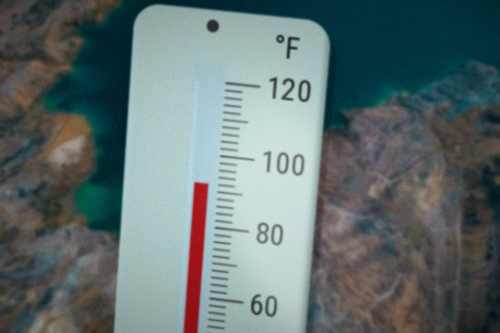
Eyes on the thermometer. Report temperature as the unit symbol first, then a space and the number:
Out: °F 92
